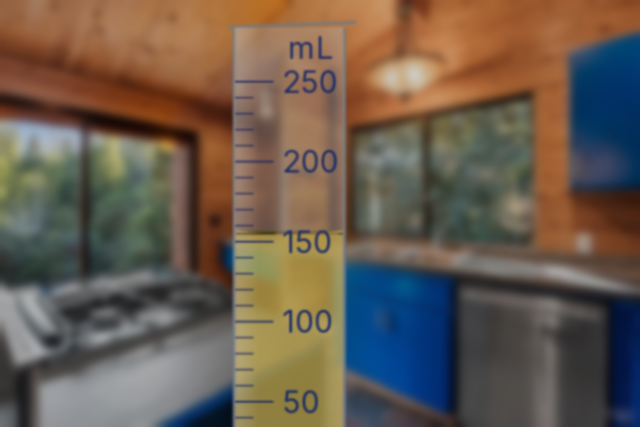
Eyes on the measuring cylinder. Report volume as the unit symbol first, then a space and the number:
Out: mL 155
